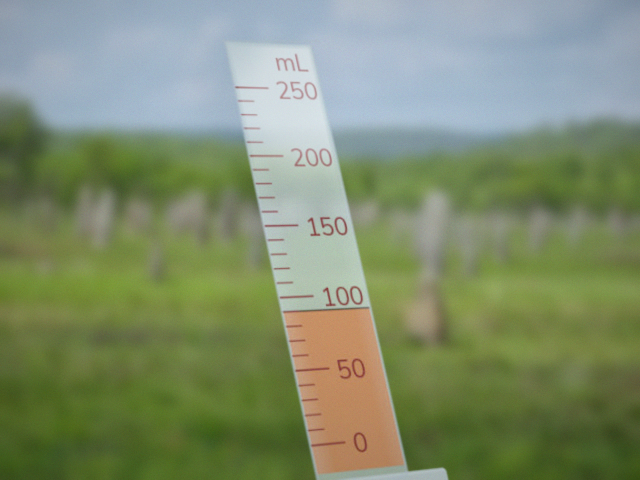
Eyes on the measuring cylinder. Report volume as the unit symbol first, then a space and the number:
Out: mL 90
